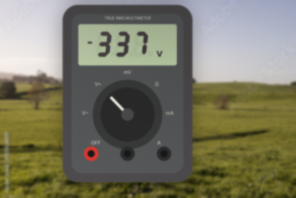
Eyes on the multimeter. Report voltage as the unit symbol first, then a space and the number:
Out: V -337
